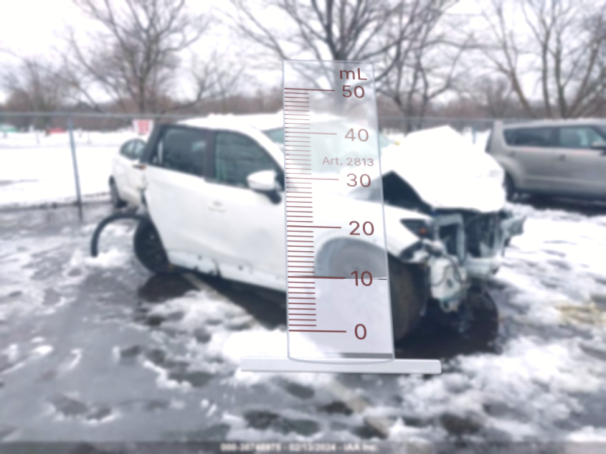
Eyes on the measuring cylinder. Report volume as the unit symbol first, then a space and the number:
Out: mL 10
